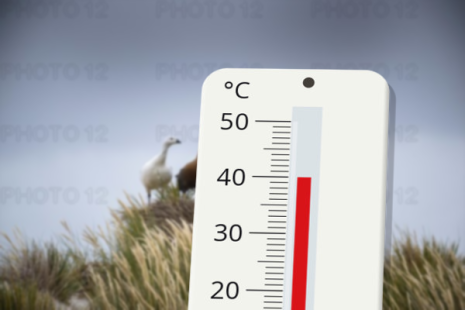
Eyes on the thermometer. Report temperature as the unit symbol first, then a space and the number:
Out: °C 40
